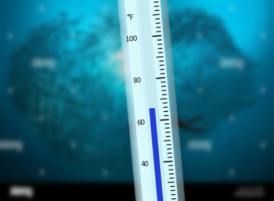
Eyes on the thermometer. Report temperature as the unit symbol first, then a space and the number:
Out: °F 66
